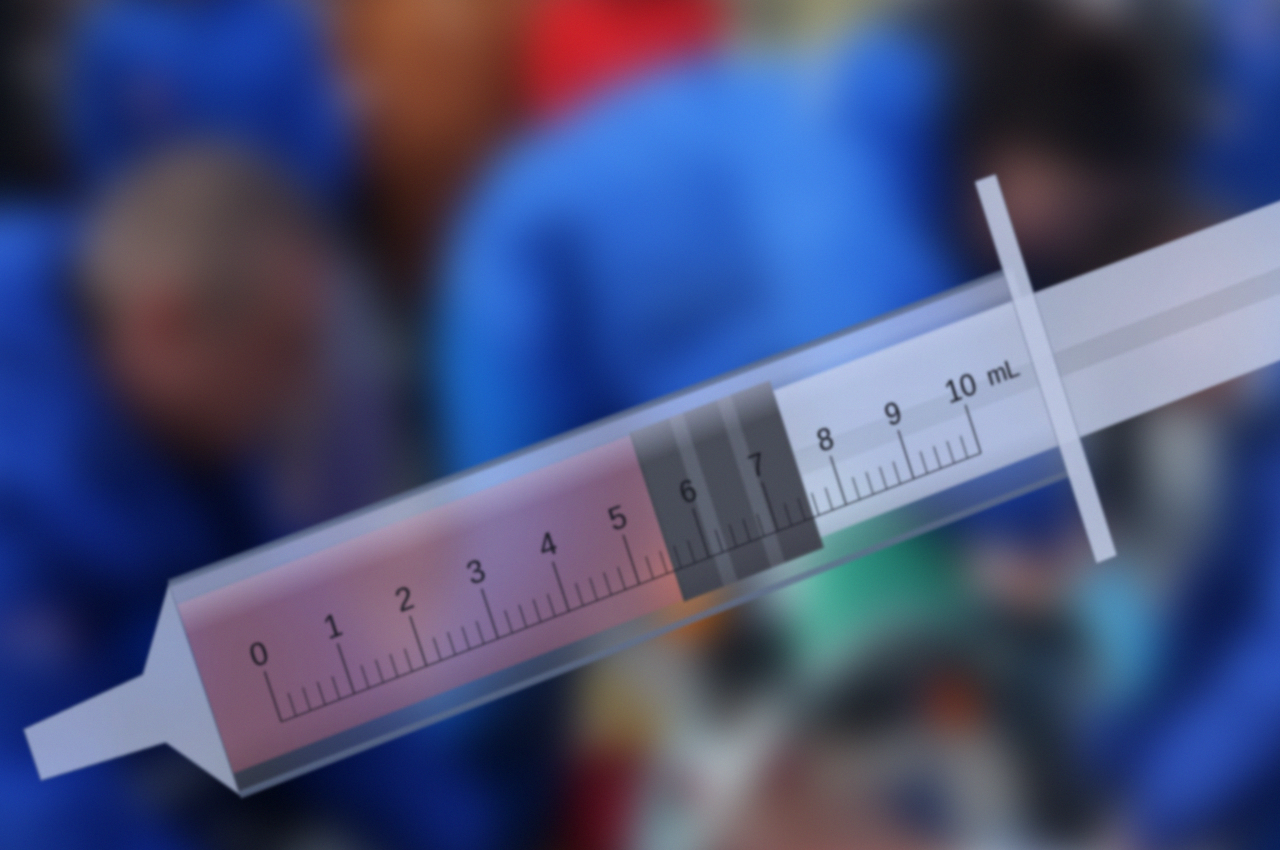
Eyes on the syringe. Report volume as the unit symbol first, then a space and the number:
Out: mL 5.5
